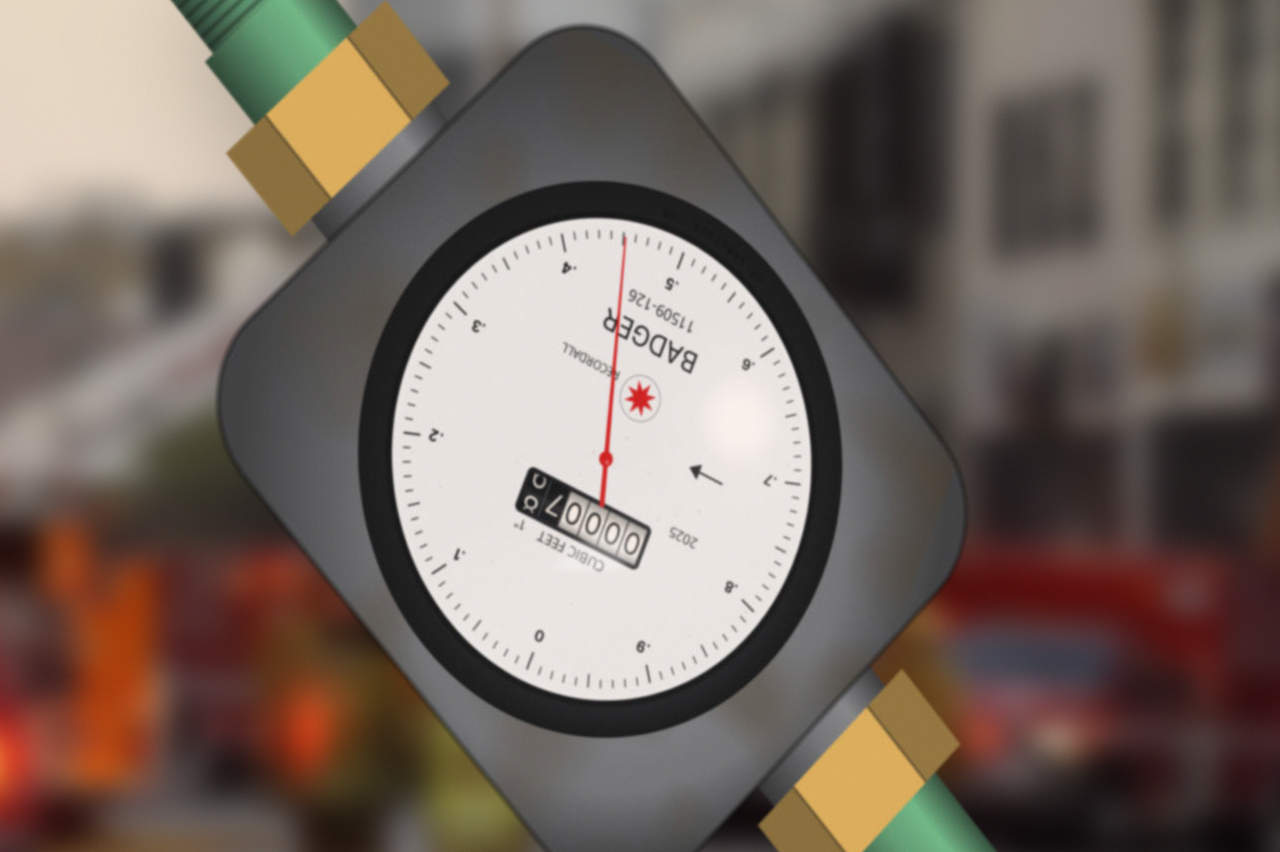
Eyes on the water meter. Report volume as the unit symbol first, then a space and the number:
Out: ft³ 78.45
